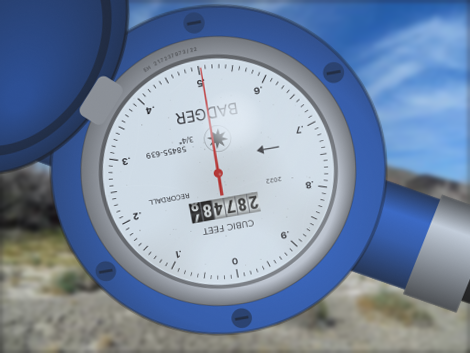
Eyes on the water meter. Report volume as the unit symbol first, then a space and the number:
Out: ft³ 287487.50
